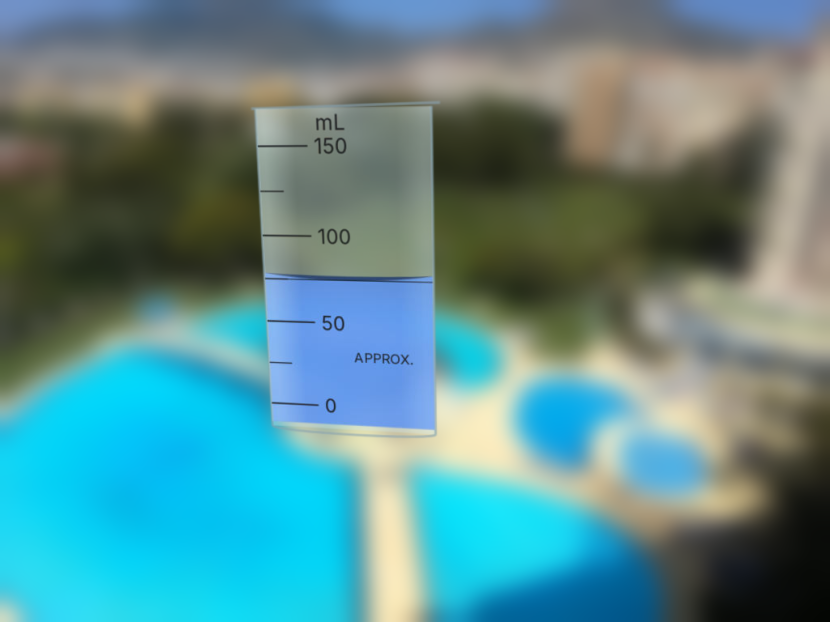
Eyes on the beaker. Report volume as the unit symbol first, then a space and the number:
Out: mL 75
